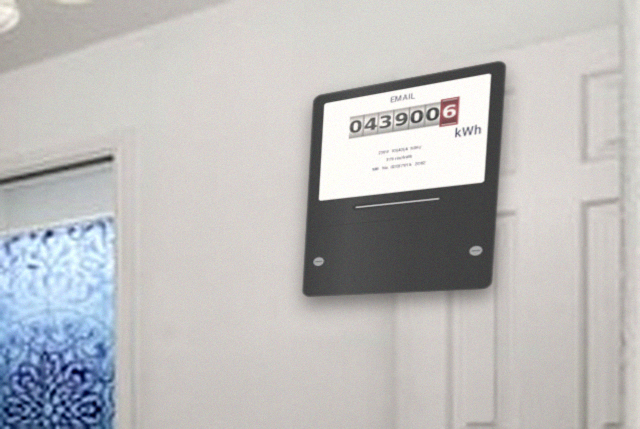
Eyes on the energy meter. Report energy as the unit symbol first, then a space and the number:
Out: kWh 43900.6
